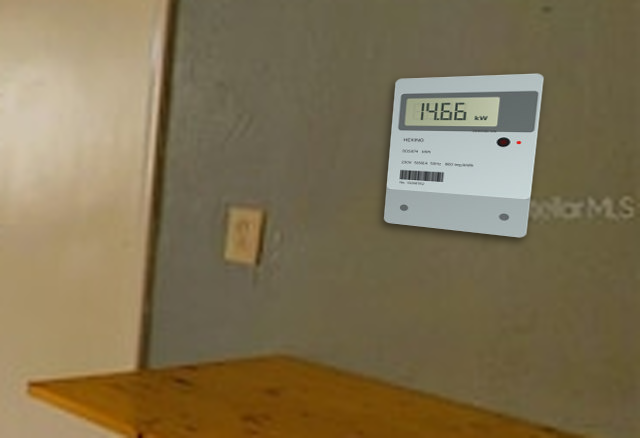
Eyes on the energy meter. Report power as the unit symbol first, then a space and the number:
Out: kW 14.66
